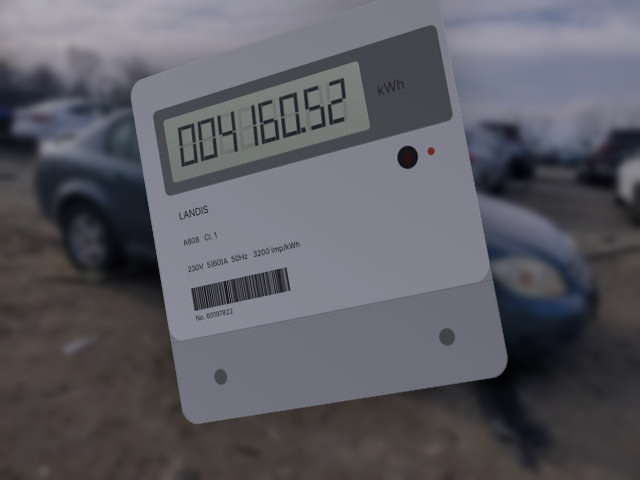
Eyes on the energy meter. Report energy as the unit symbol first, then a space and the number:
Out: kWh 4160.52
